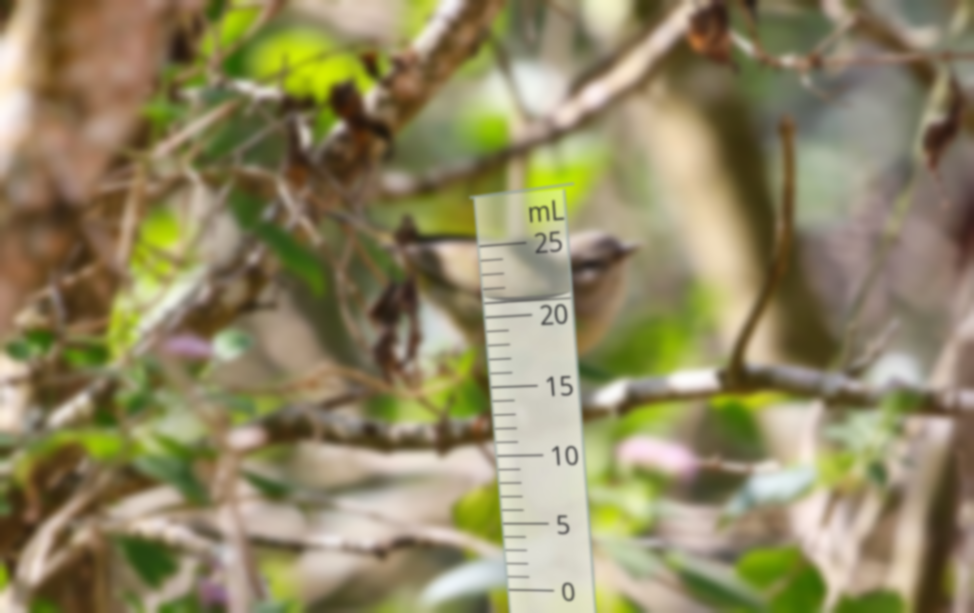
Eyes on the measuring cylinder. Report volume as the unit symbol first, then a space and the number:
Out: mL 21
